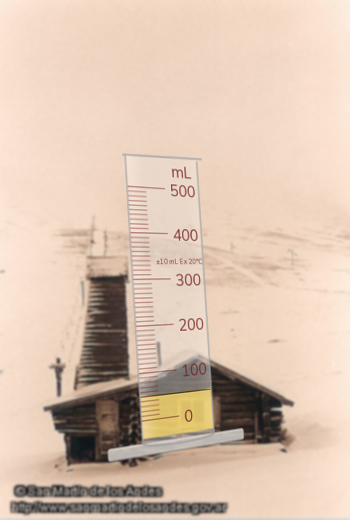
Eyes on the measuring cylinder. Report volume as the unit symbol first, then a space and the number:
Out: mL 50
